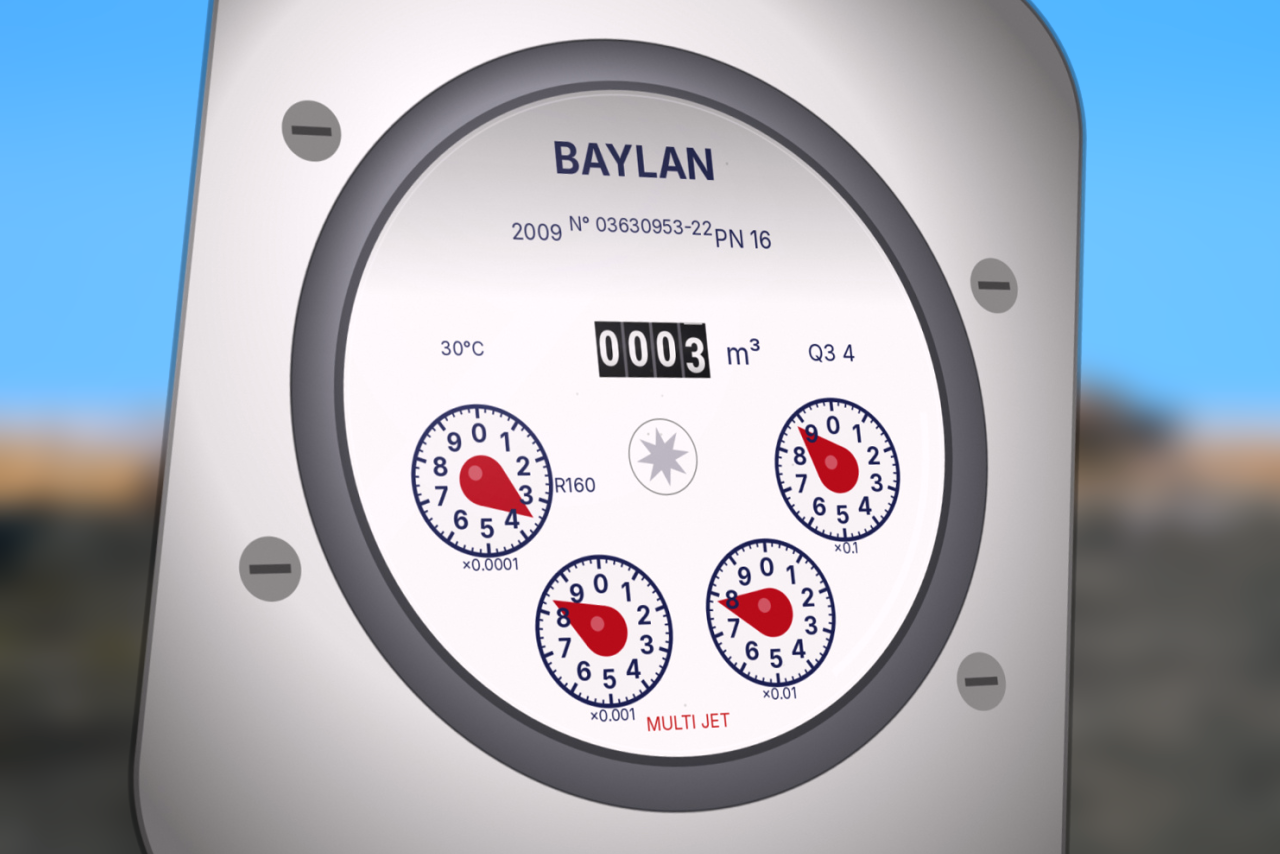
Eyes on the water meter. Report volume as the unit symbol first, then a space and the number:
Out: m³ 2.8783
